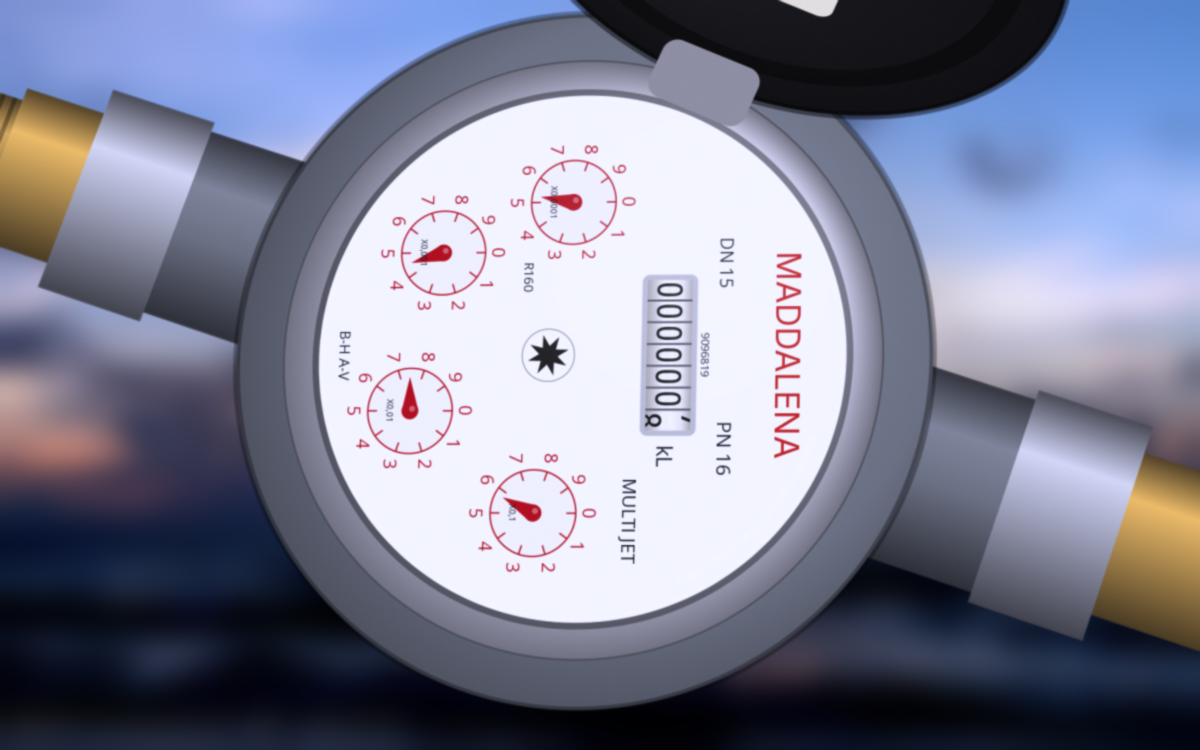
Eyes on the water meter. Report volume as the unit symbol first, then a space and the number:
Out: kL 7.5745
